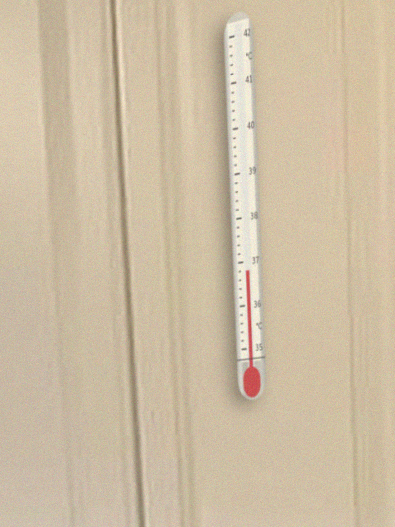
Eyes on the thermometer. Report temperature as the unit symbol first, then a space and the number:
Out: °C 36.8
